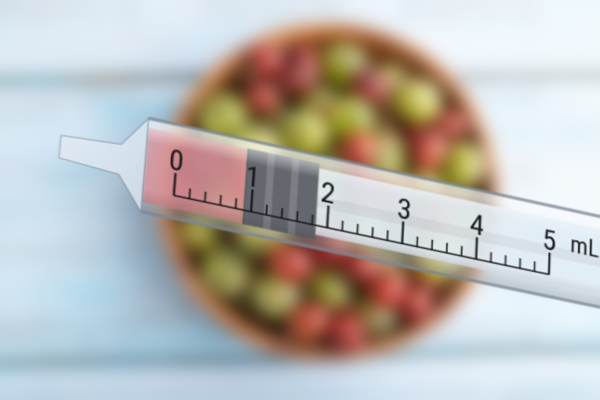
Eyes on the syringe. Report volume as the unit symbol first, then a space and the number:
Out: mL 0.9
